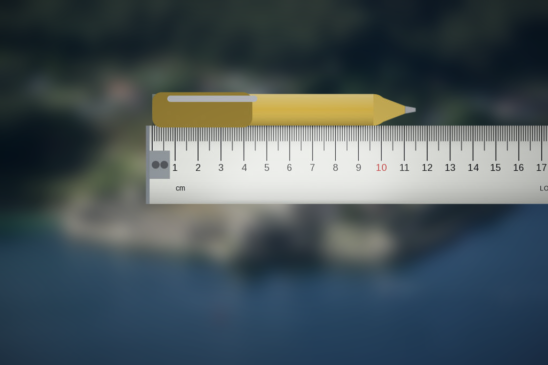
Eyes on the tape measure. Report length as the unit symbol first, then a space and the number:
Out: cm 11.5
